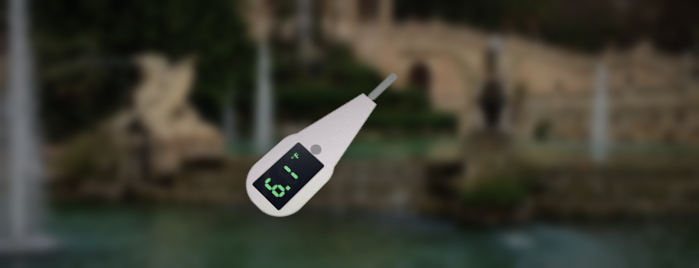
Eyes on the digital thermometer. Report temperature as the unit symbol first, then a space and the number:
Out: °F 6.1
